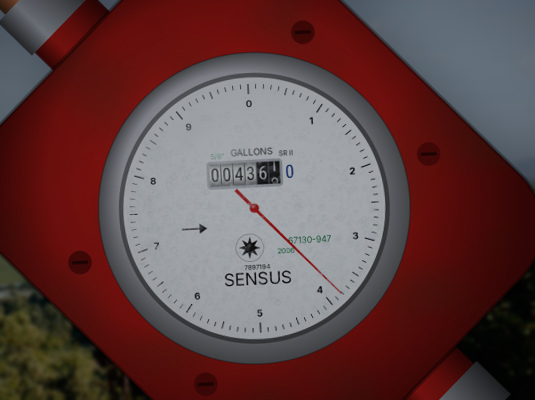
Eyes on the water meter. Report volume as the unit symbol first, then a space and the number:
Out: gal 43613.8
